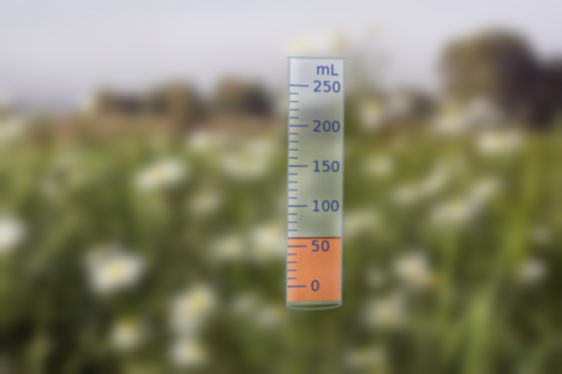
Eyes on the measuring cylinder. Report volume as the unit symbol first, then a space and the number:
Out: mL 60
